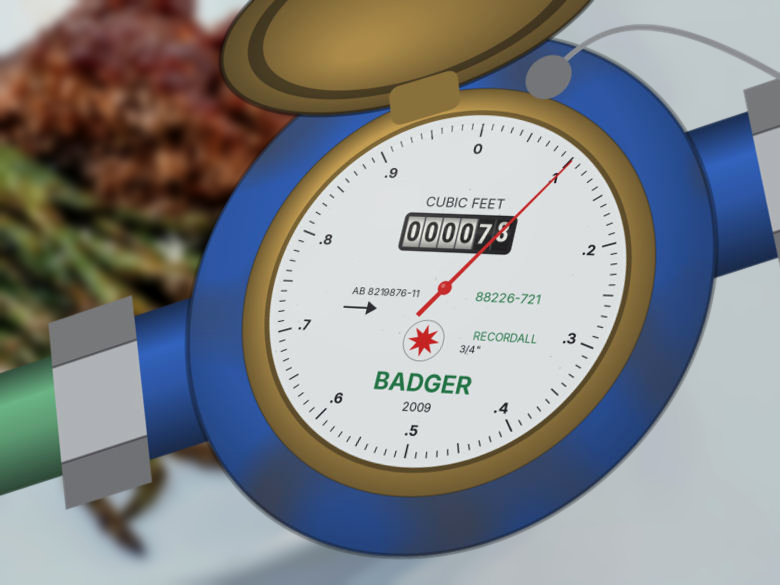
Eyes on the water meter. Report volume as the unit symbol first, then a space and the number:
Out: ft³ 78.10
